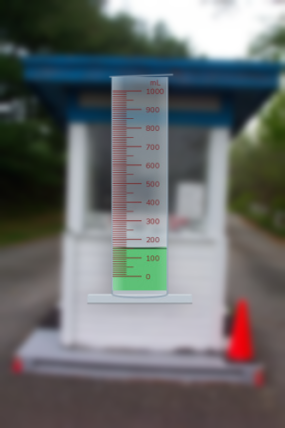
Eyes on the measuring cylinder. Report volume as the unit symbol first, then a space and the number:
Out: mL 150
